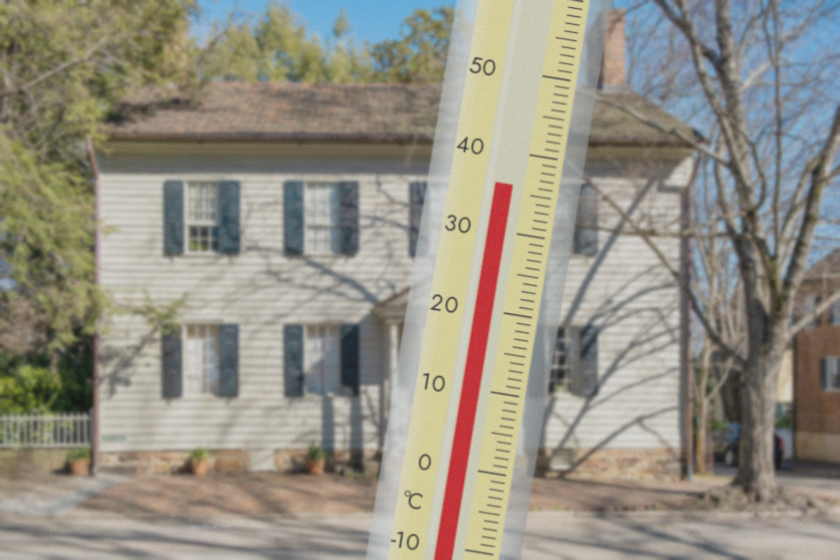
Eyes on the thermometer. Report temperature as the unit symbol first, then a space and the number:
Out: °C 36
